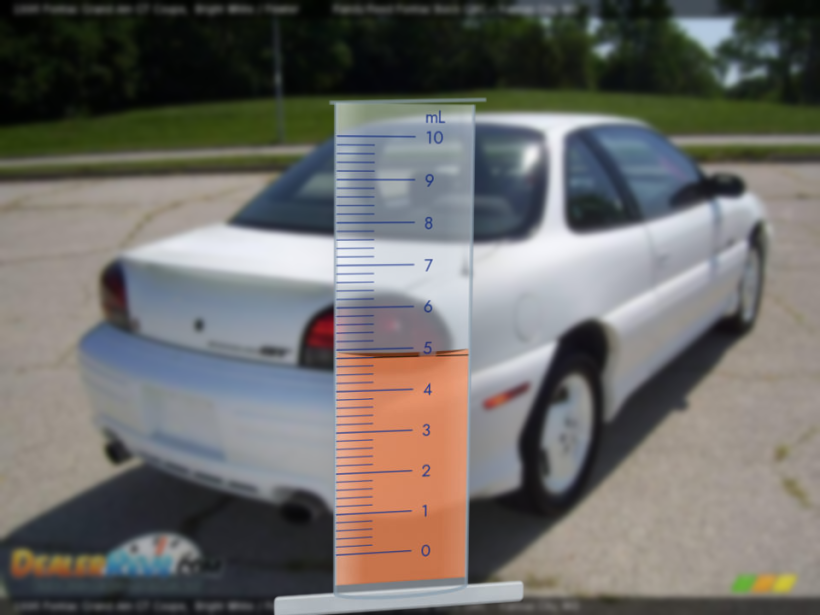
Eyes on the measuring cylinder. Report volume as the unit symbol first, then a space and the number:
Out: mL 4.8
